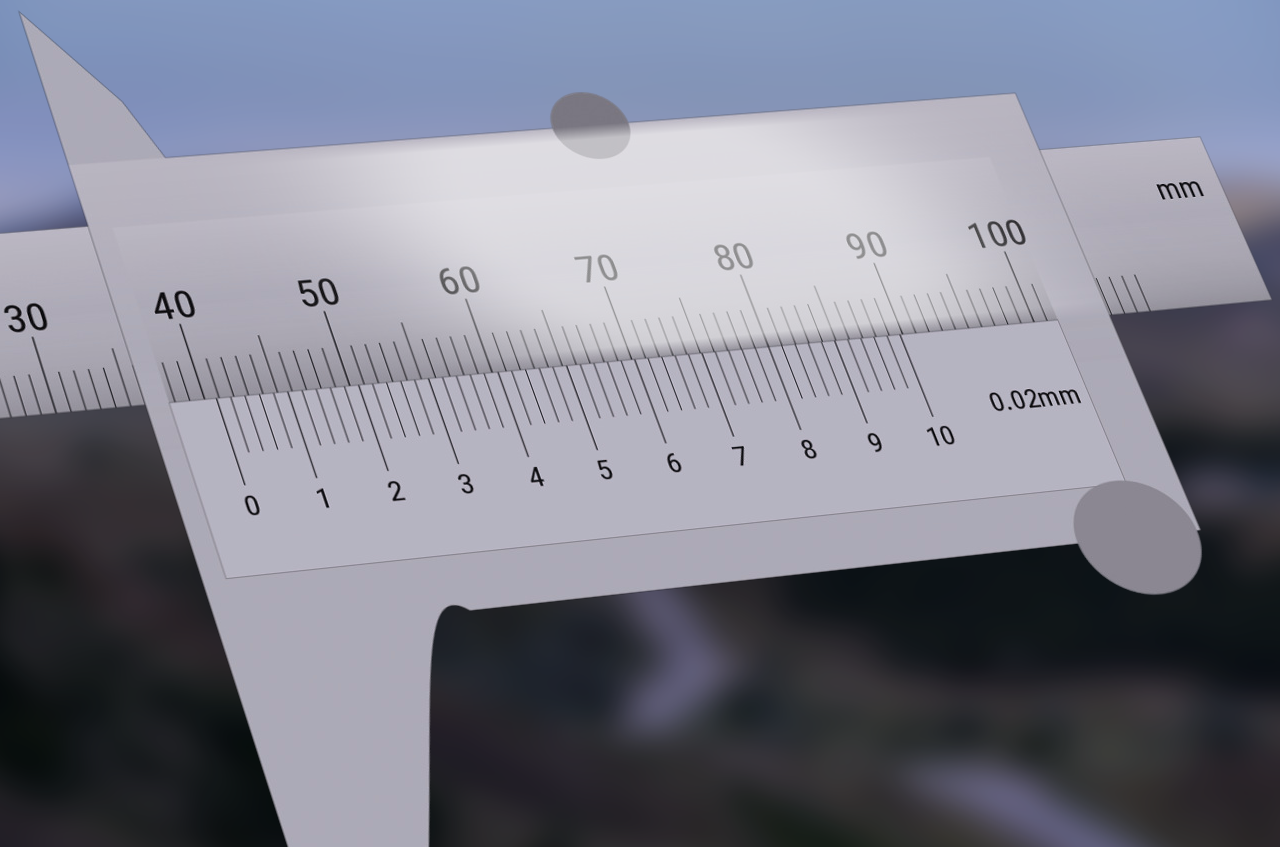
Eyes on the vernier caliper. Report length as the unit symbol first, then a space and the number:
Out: mm 40.8
